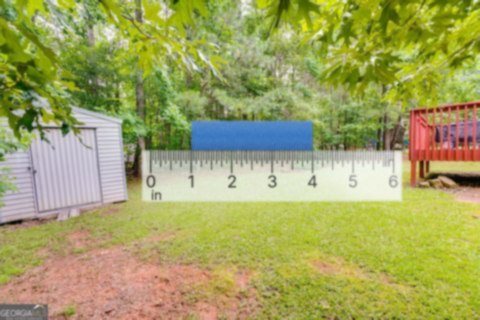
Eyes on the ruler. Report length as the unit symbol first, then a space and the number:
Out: in 3
